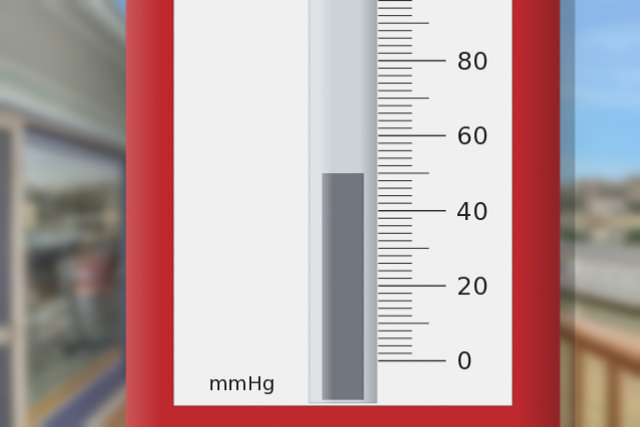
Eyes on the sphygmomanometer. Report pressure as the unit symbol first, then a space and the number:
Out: mmHg 50
